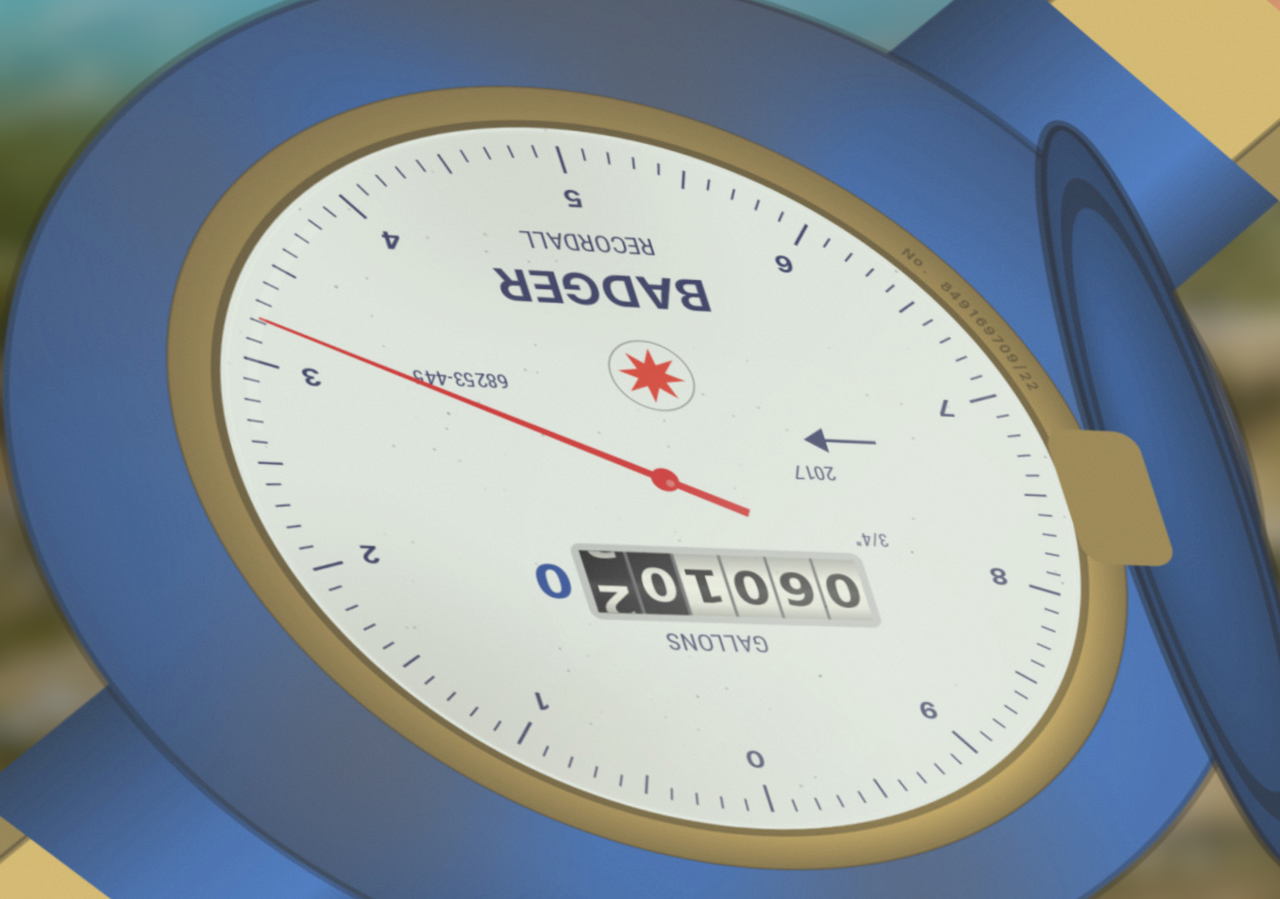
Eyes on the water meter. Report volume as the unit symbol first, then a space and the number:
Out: gal 601023.2
